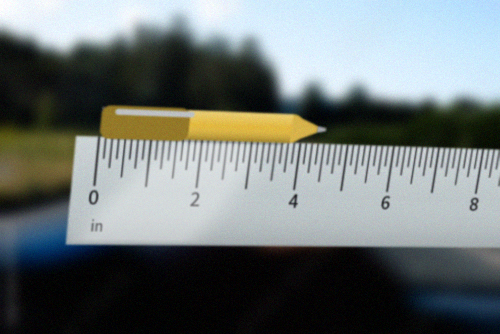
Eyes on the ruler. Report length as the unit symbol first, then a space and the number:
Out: in 4.5
